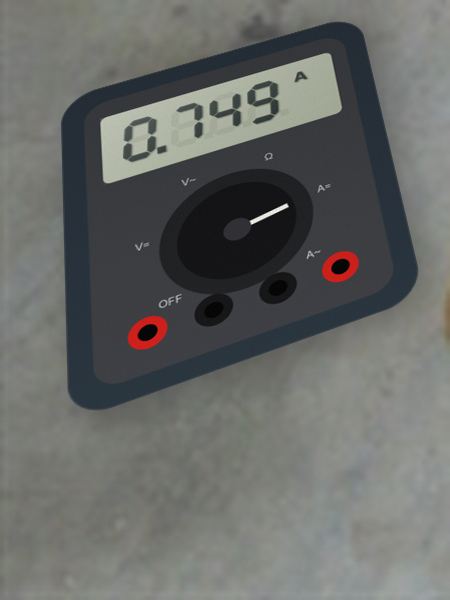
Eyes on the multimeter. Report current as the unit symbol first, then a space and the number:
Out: A 0.749
